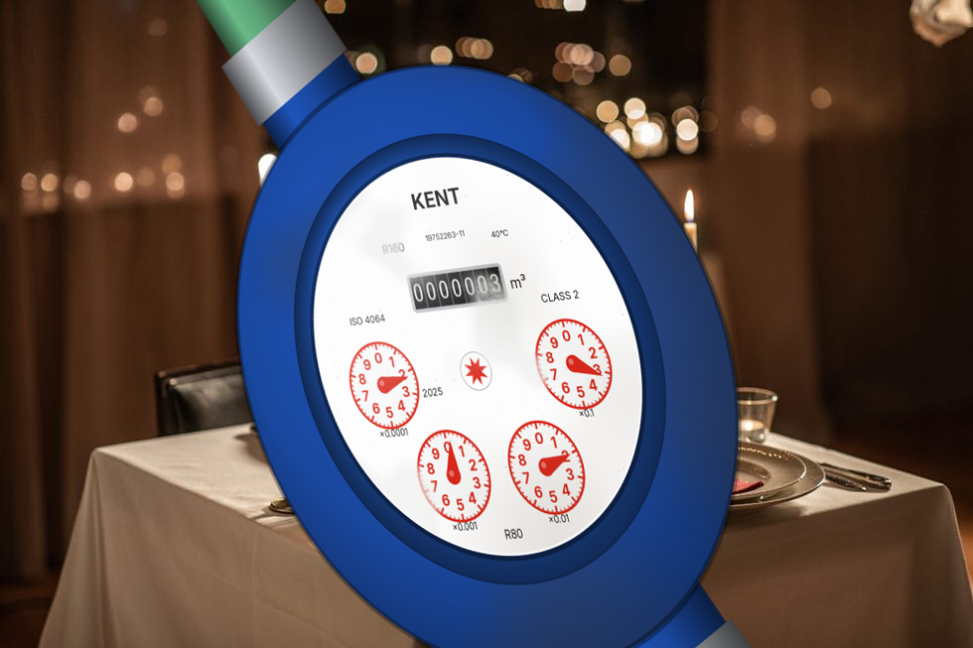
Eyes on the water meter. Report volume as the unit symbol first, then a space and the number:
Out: m³ 3.3202
